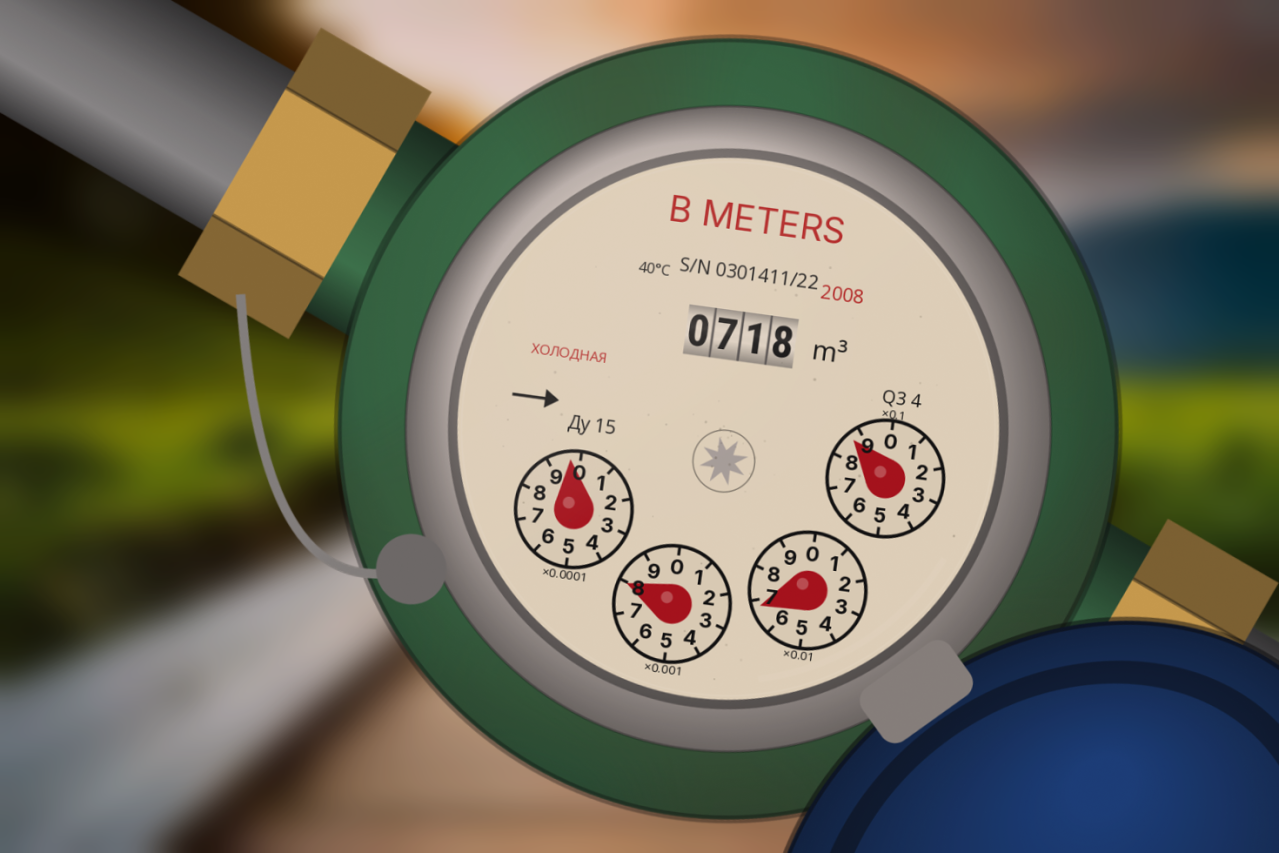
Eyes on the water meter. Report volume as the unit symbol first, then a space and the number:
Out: m³ 718.8679
